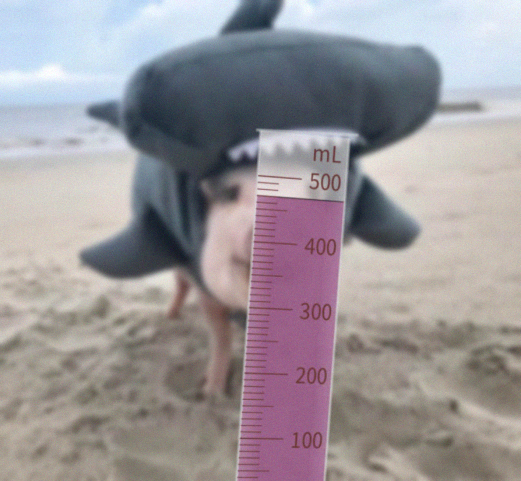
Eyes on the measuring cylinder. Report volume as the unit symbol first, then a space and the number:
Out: mL 470
